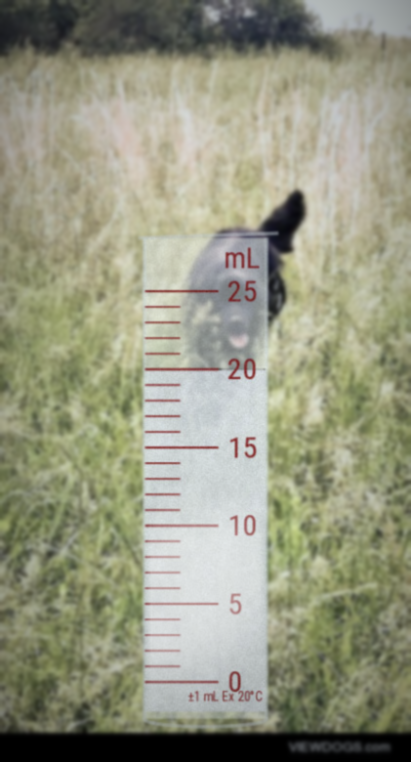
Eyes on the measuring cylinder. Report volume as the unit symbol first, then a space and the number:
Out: mL 20
